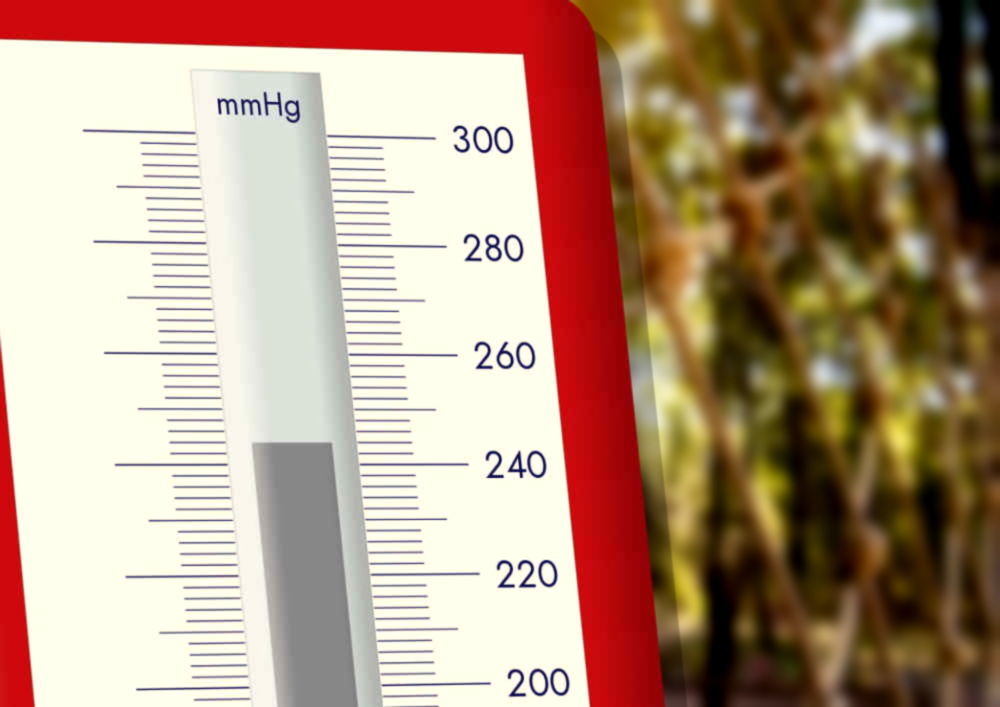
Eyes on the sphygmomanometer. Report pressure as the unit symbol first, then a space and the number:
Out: mmHg 244
